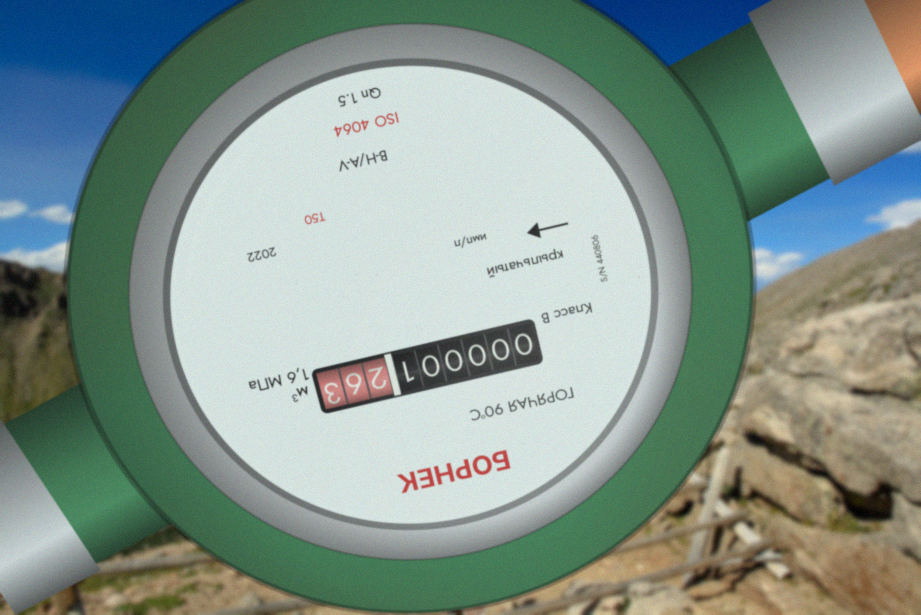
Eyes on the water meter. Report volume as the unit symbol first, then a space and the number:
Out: m³ 1.263
